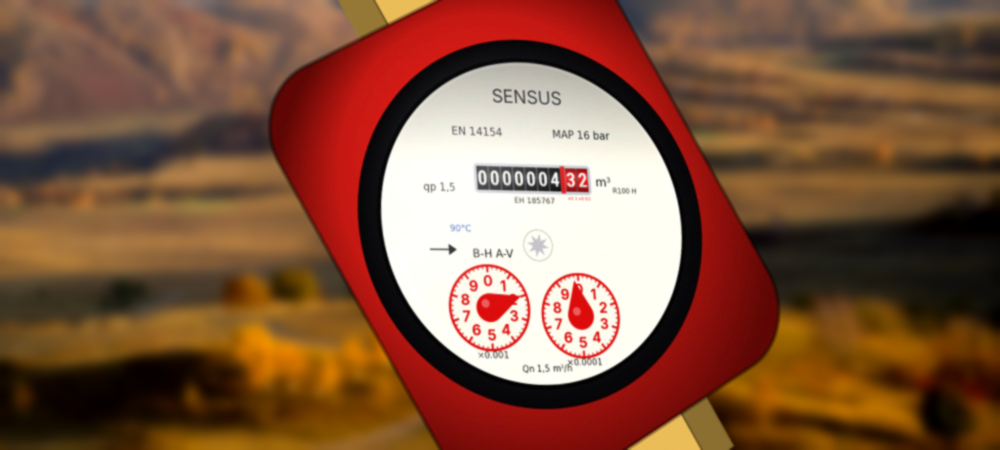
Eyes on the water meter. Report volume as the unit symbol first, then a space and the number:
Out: m³ 4.3219
